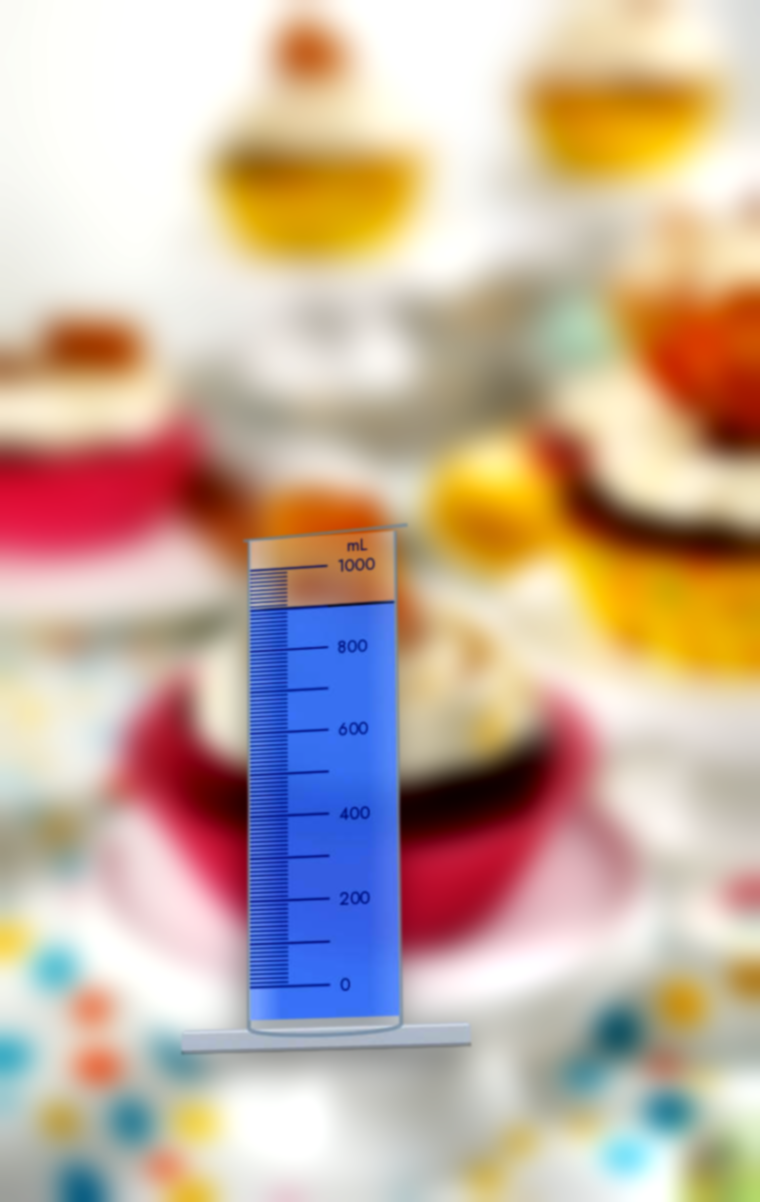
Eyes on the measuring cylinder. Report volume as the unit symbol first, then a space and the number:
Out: mL 900
